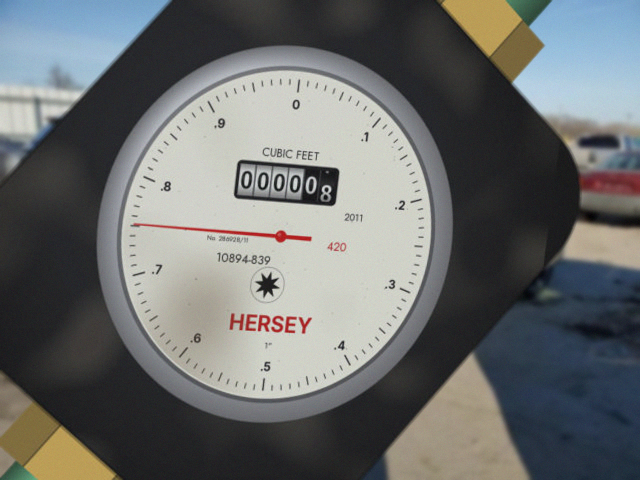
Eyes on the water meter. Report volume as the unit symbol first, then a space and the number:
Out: ft³ 7.75
